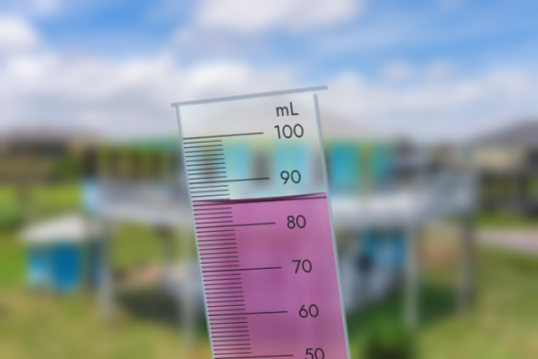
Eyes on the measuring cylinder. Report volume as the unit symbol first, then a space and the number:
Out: mL 85
